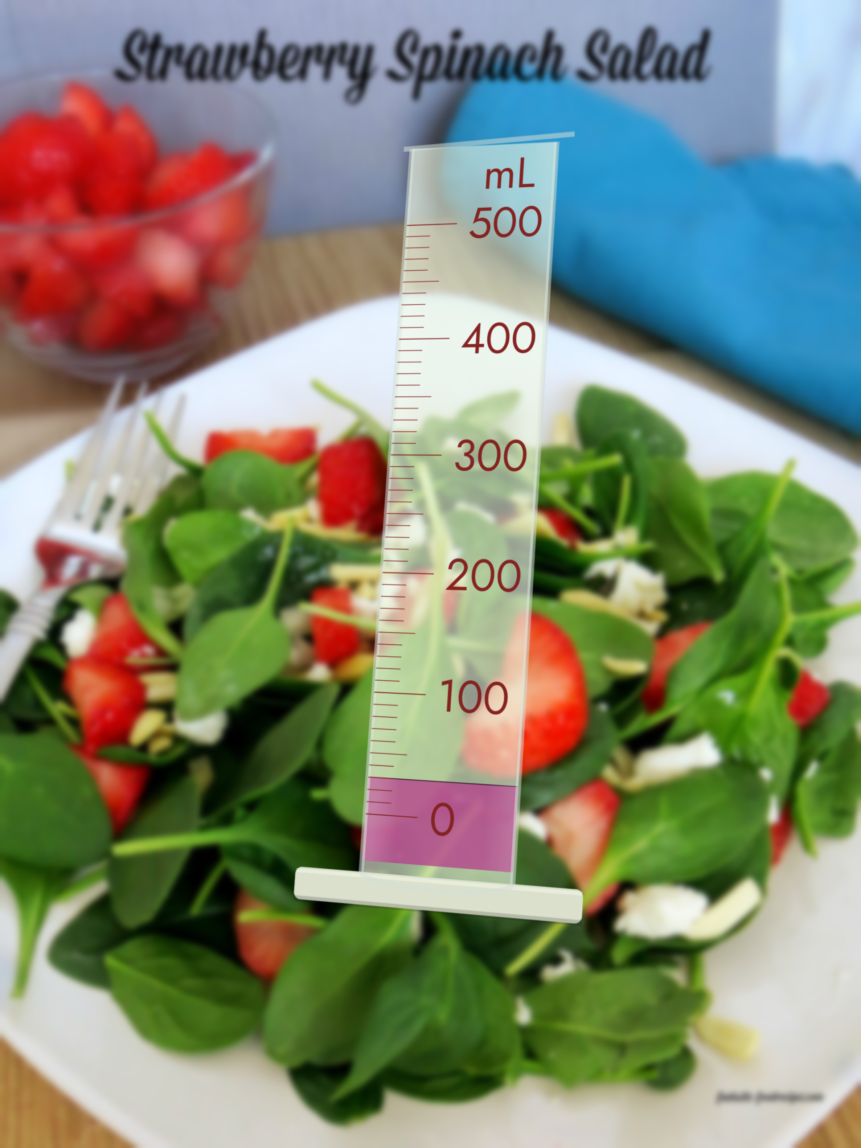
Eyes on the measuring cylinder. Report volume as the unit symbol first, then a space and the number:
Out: mL 30
